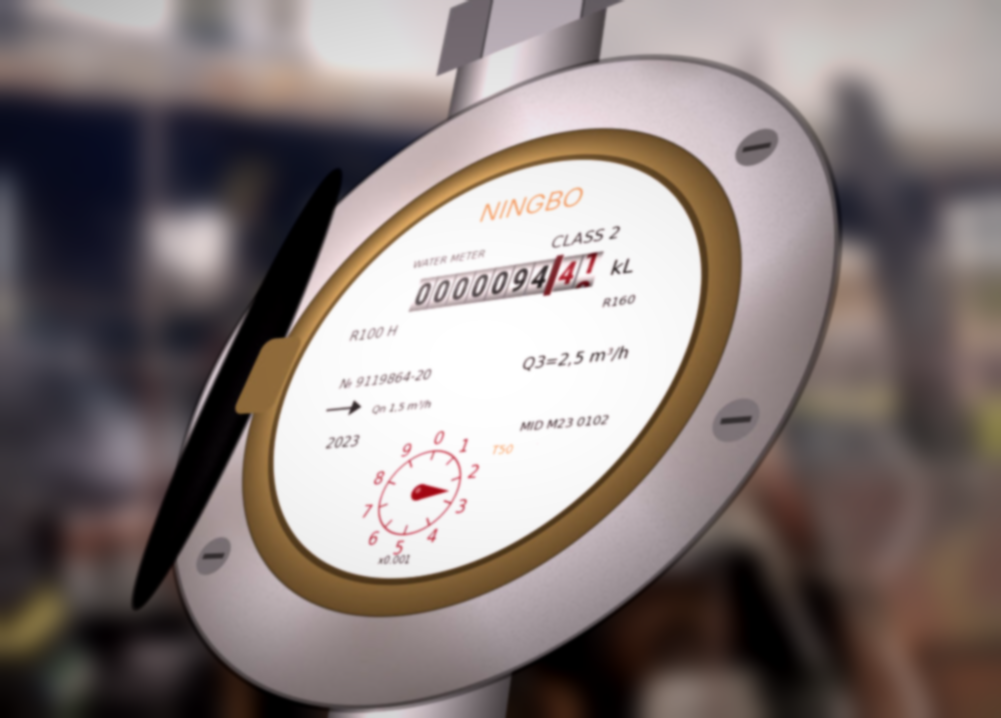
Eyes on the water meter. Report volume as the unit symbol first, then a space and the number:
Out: kL 94.412
